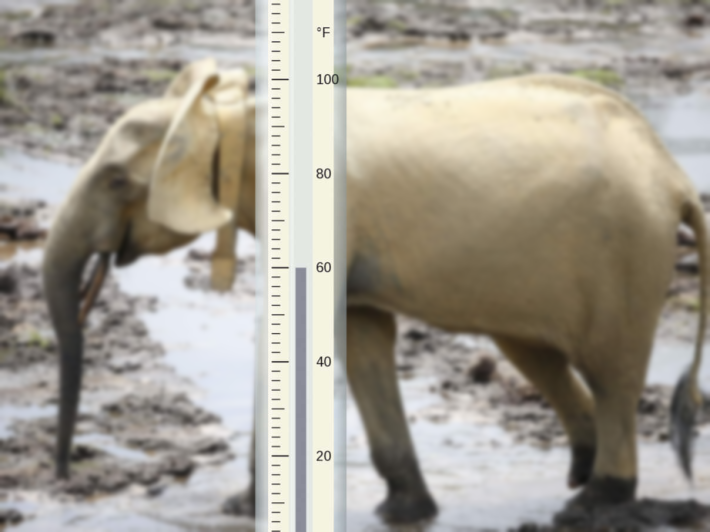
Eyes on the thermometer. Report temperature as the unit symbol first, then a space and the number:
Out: °F 60
